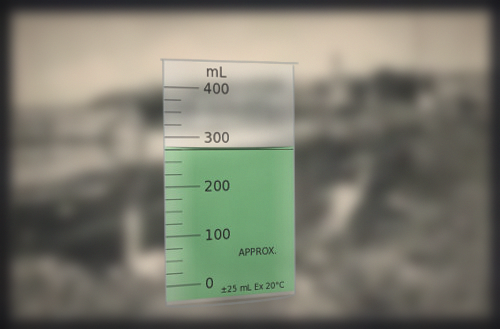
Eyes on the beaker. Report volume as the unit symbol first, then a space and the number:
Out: mL 275
